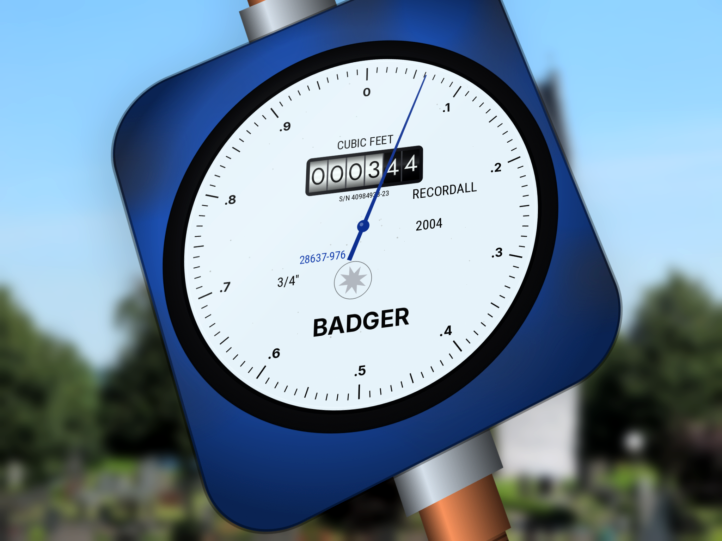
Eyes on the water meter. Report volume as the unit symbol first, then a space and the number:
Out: ft³ 344.06
